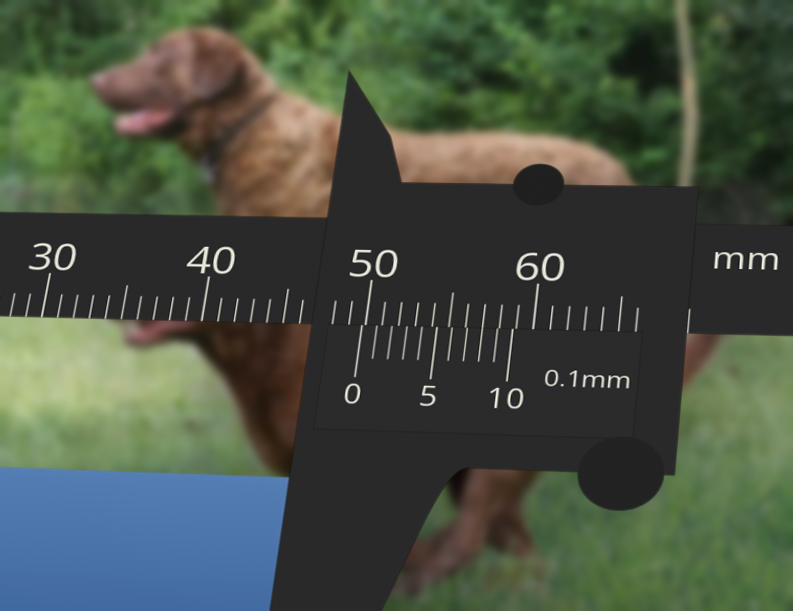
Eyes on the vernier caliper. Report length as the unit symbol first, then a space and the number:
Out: mm 49.8
